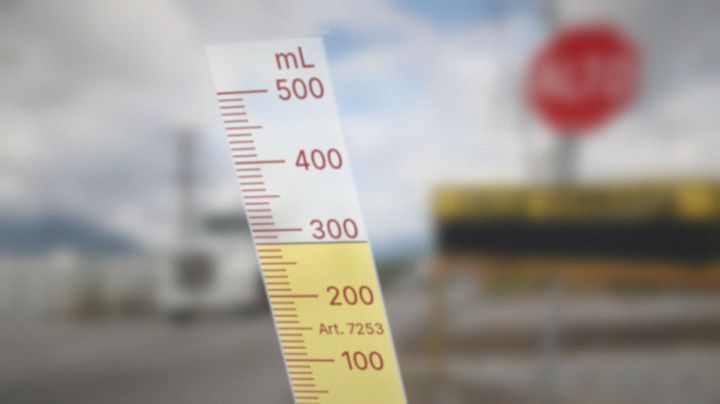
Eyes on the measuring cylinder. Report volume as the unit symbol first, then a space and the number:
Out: mL 280
